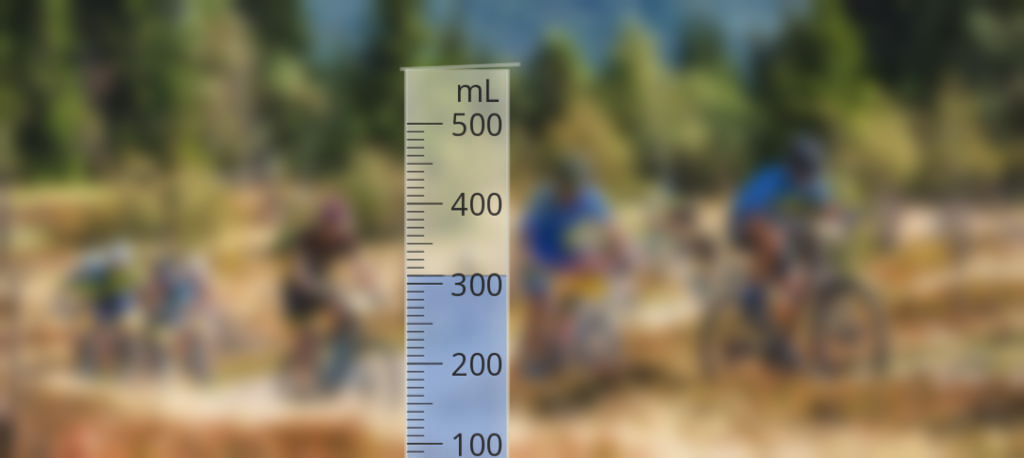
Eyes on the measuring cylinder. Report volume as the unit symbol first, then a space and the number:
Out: mL 310
